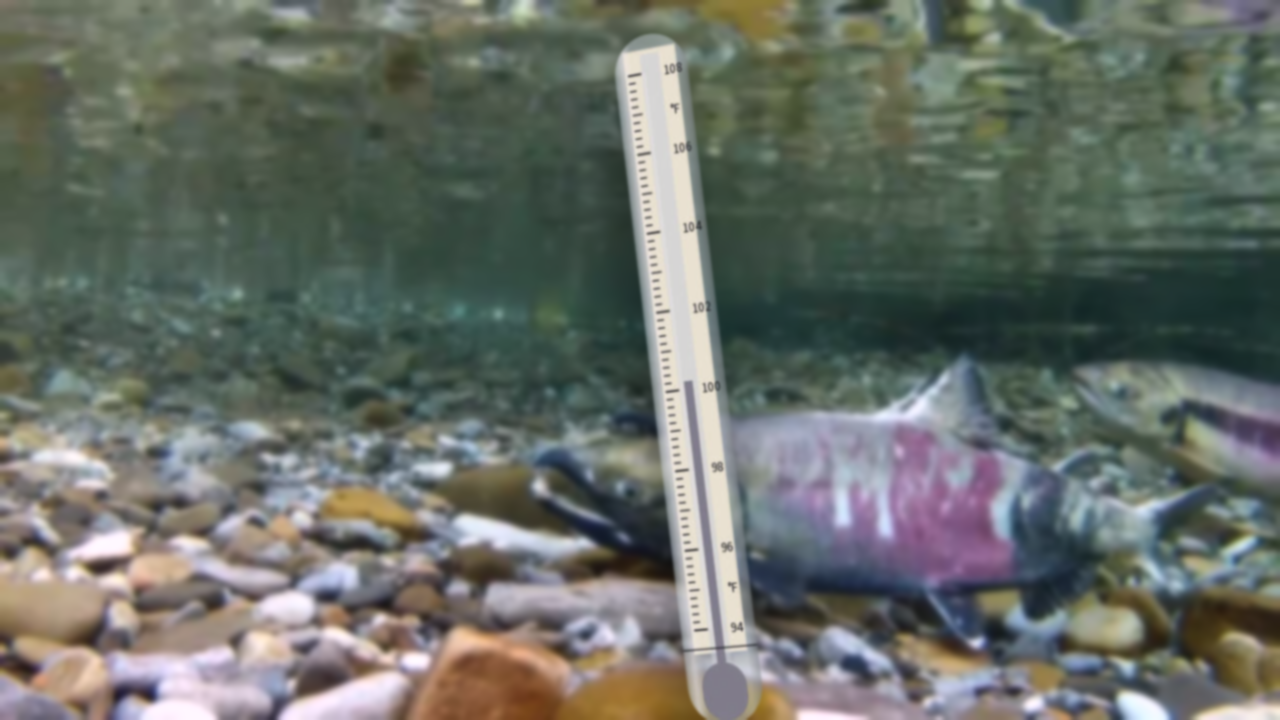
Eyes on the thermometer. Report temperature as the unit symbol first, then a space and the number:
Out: °F 100.2
